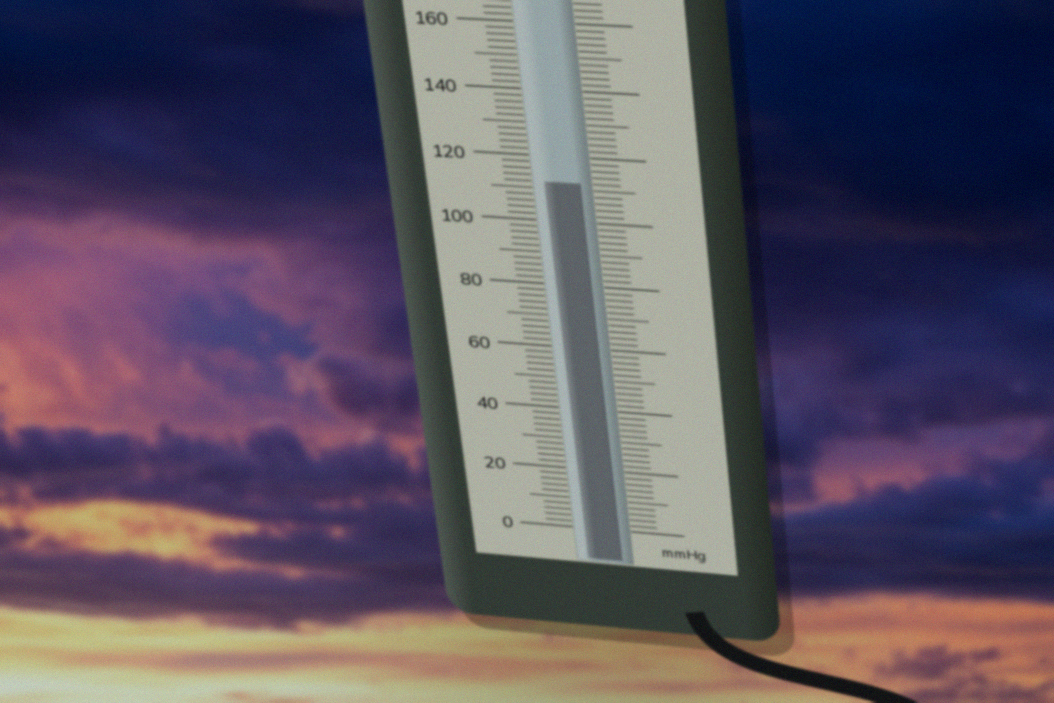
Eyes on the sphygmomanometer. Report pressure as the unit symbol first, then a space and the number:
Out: mmHg 112
